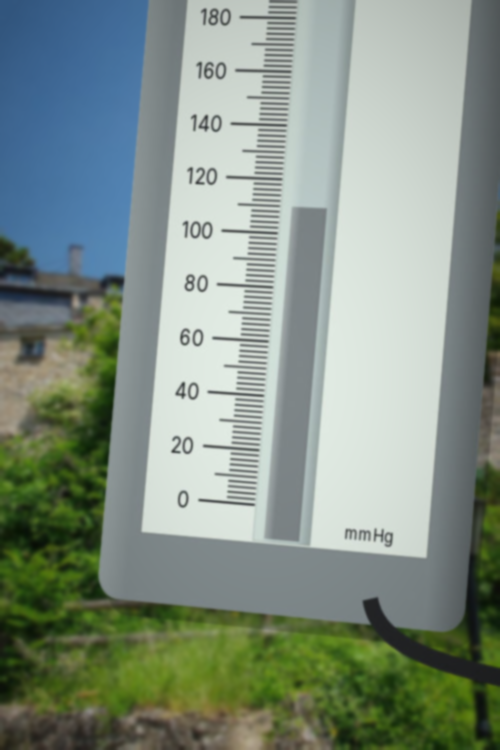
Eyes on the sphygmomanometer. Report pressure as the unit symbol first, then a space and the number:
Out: mmHg 110
